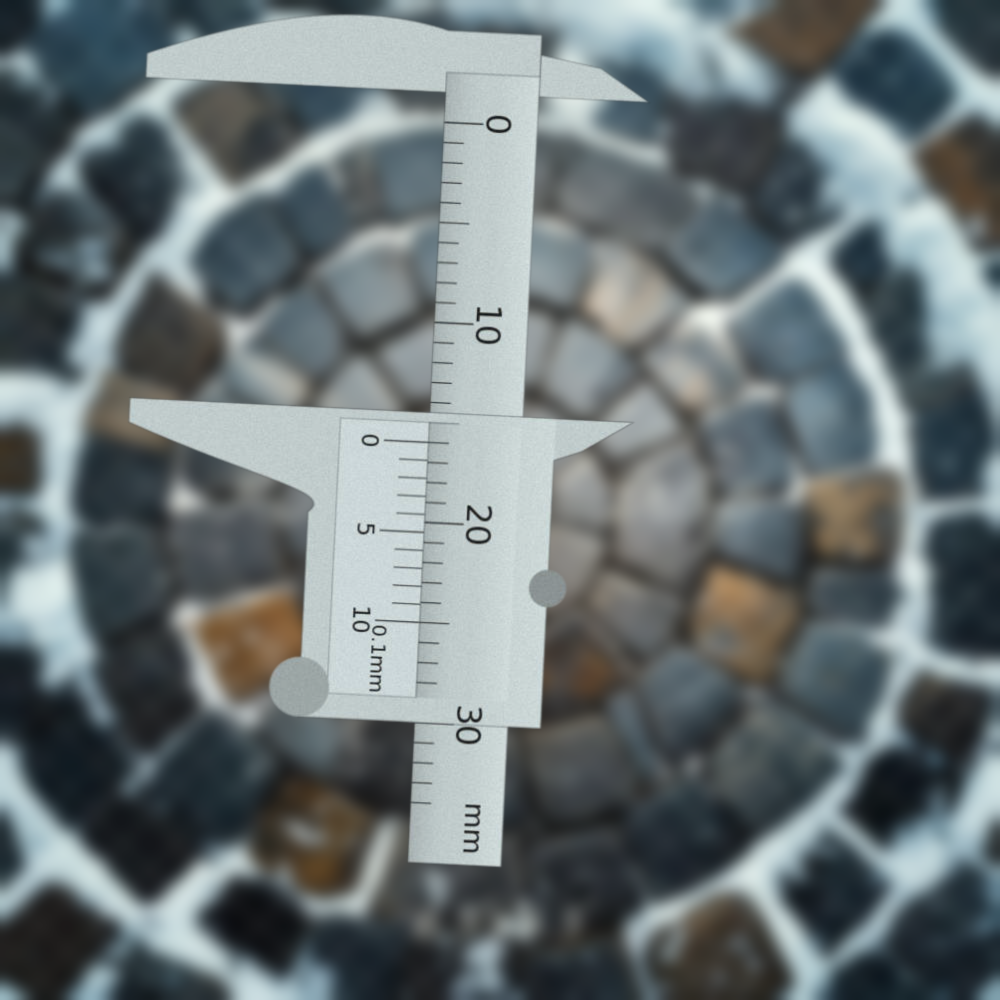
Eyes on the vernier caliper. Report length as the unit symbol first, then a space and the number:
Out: mm 16.0
